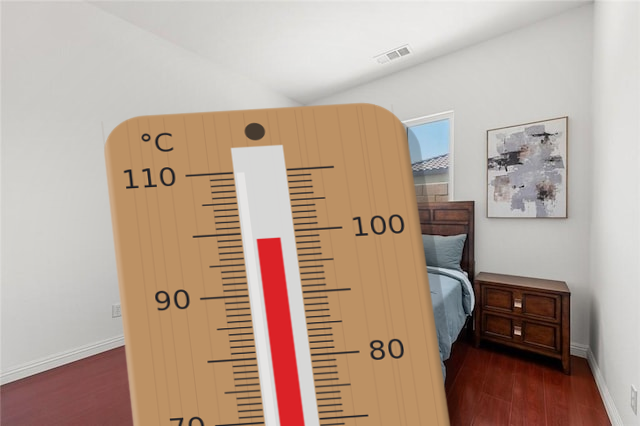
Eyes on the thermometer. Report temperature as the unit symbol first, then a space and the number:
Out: °C 99
